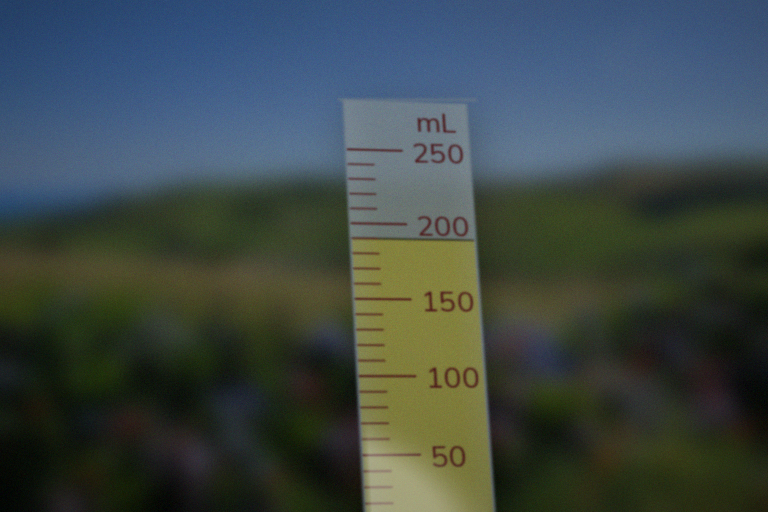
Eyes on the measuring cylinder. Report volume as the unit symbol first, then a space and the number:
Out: mL 190
